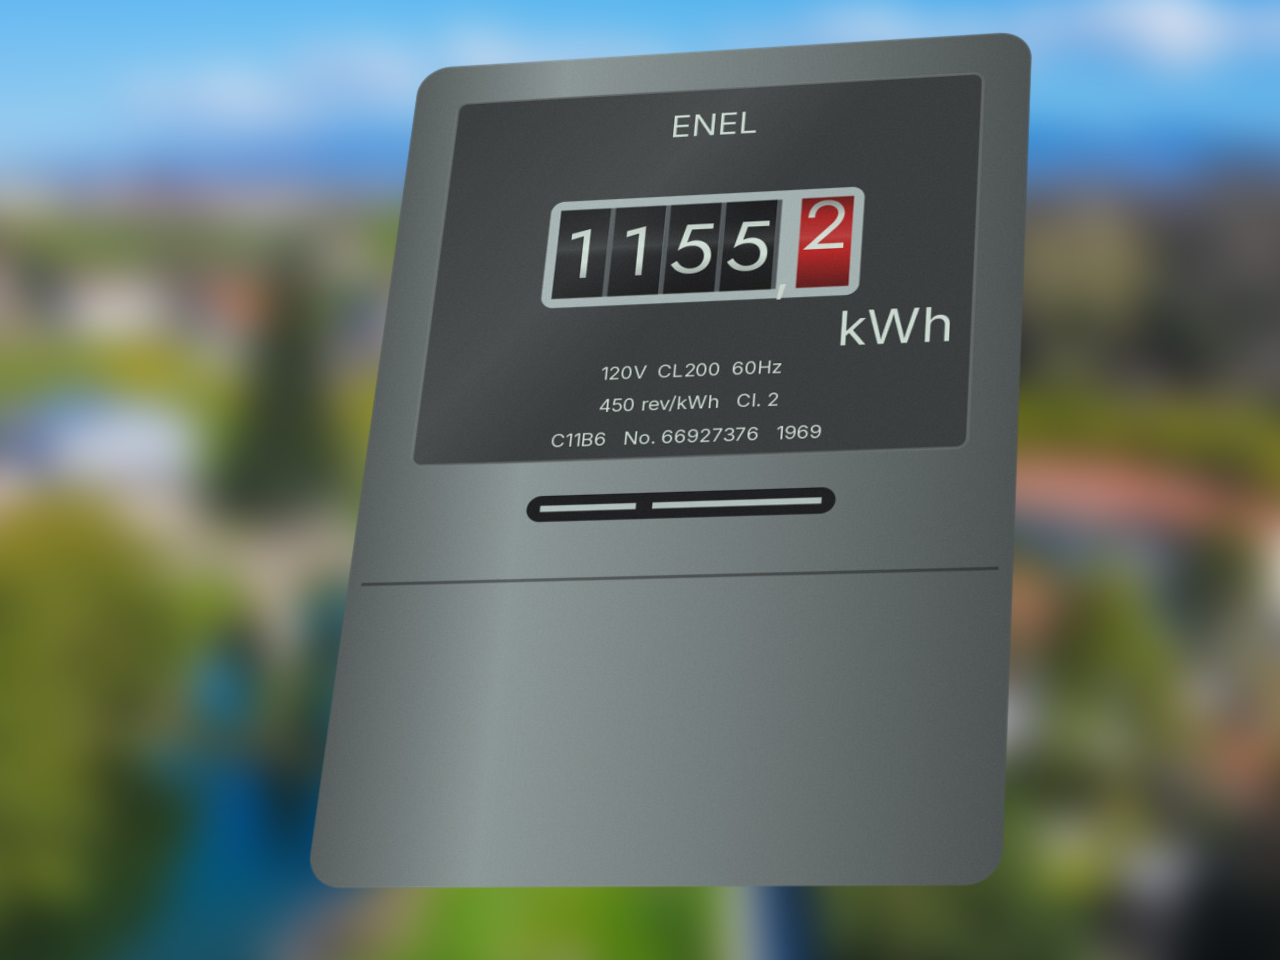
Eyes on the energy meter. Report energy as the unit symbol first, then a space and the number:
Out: kWh 1155.2
